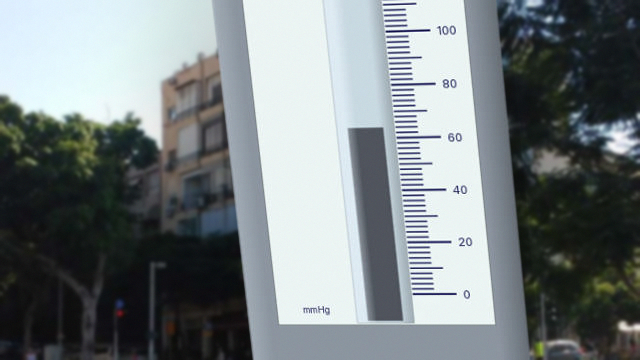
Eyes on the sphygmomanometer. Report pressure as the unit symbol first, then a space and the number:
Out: mmHg 64
